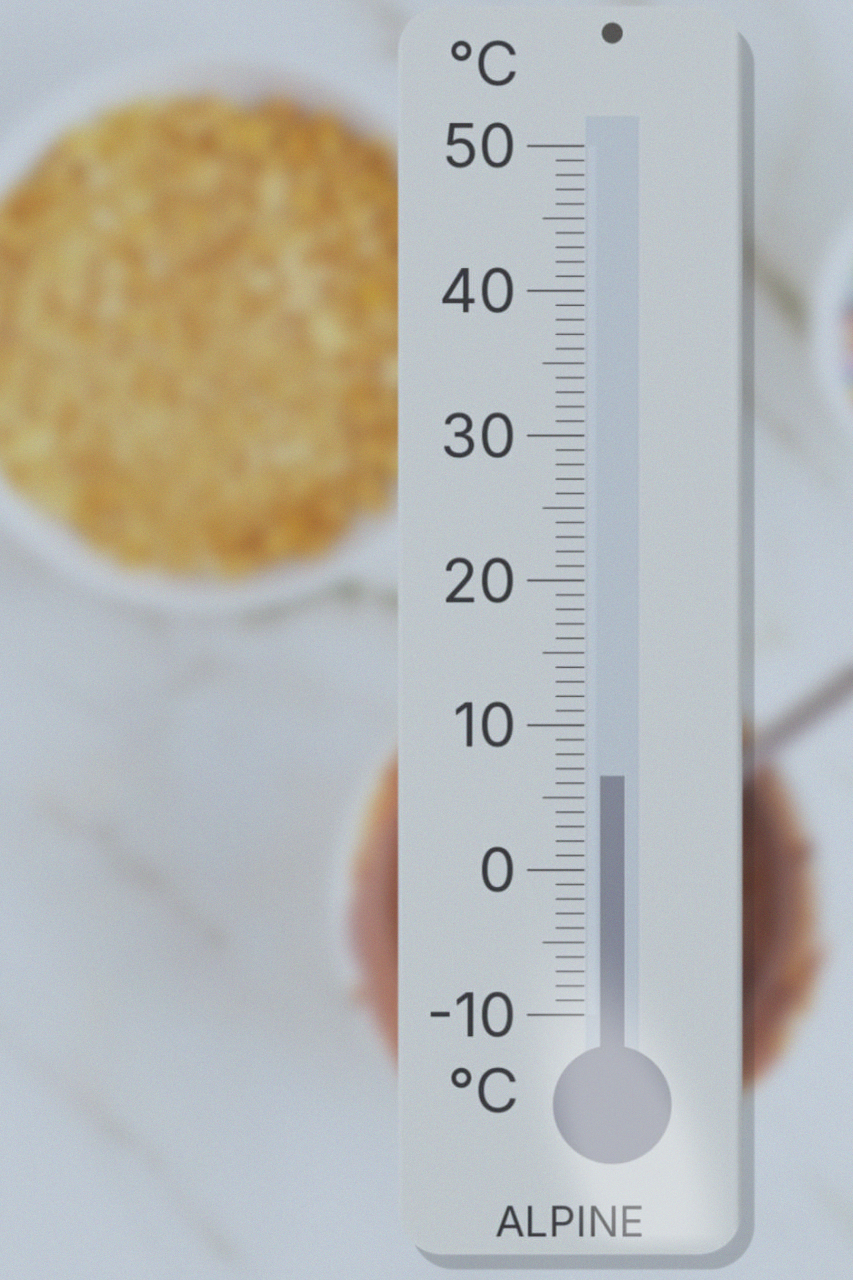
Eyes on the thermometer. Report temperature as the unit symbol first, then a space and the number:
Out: °C 6.5
